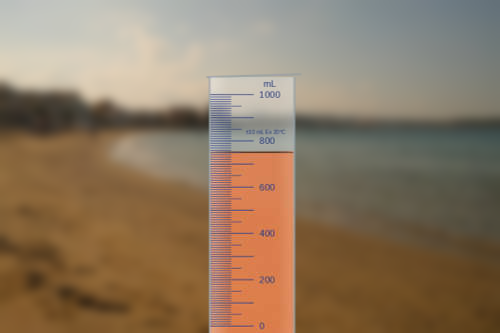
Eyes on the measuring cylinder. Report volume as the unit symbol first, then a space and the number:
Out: mL 750
